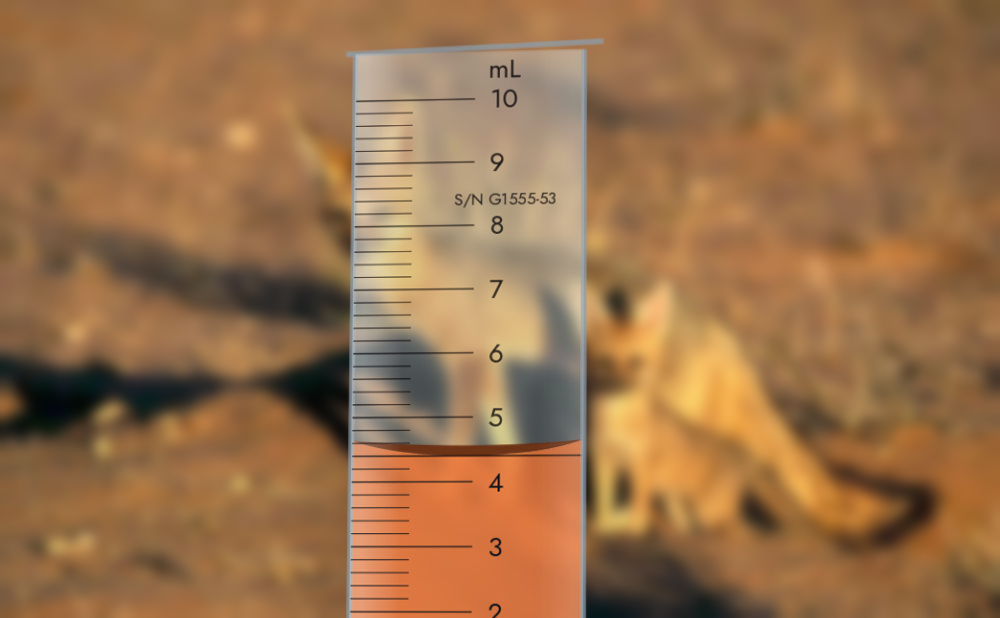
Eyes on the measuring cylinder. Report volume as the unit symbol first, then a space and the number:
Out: mL 4.4
